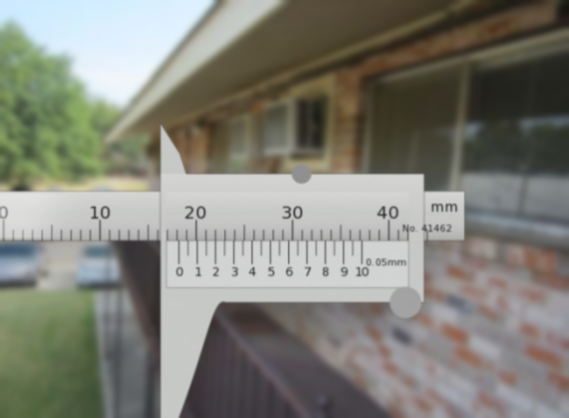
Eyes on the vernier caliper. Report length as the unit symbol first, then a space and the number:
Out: mm 18.2
